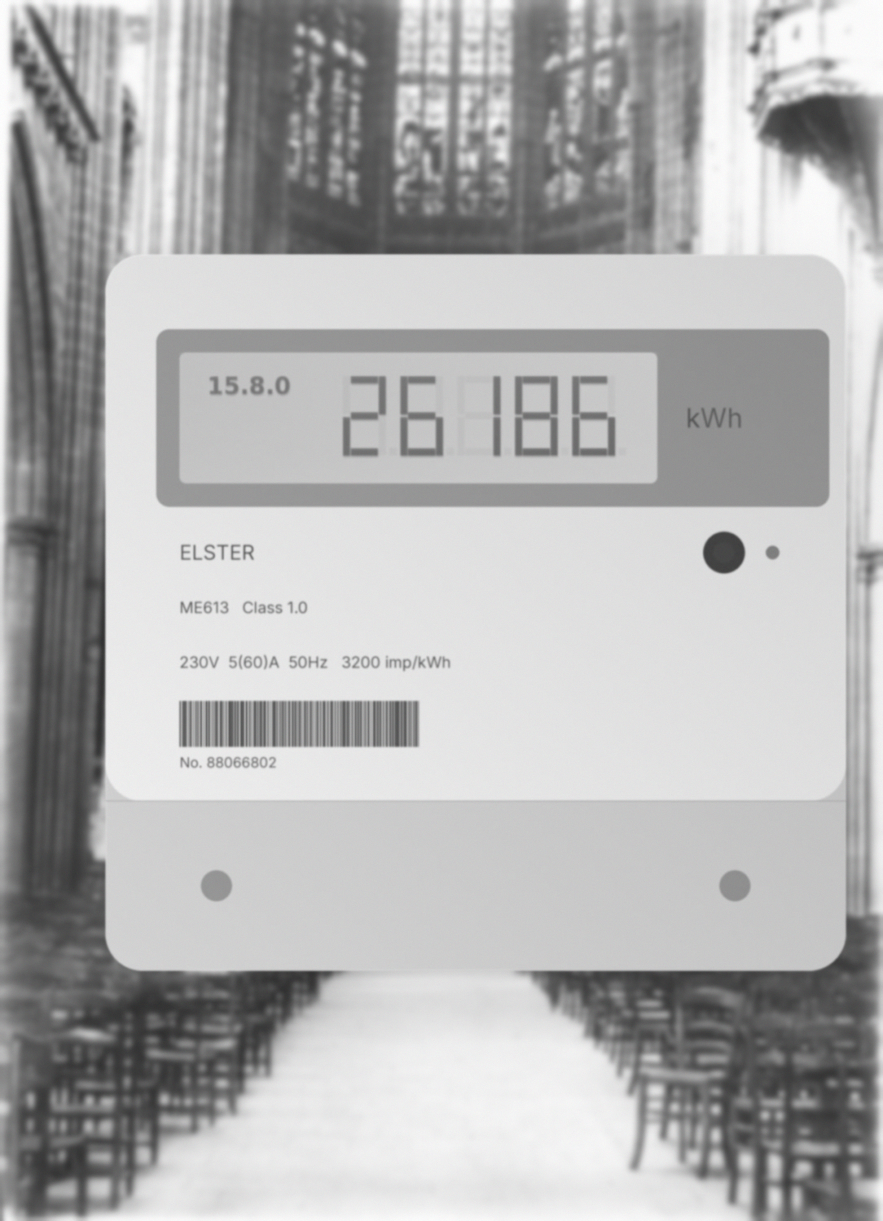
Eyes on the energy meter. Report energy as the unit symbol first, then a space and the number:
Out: kWh 26186
